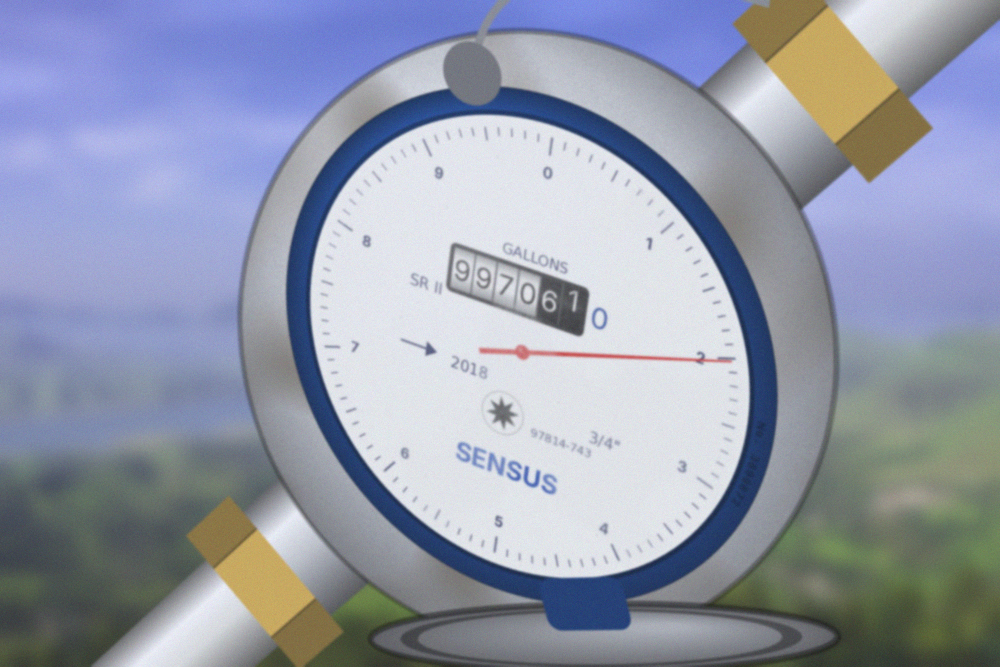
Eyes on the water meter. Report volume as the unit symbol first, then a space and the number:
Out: gal 9970612.0
